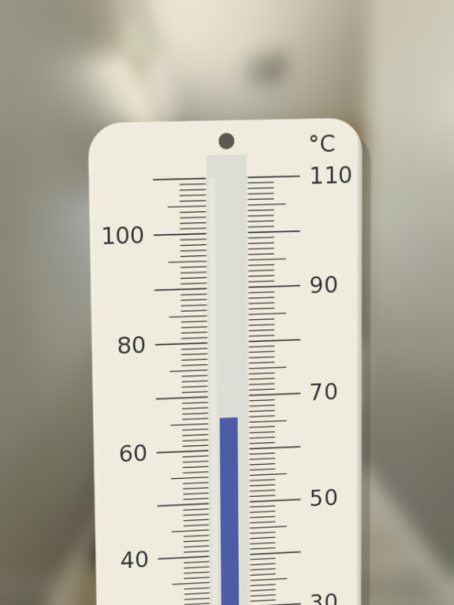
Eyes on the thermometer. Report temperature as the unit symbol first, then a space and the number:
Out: °C 66
